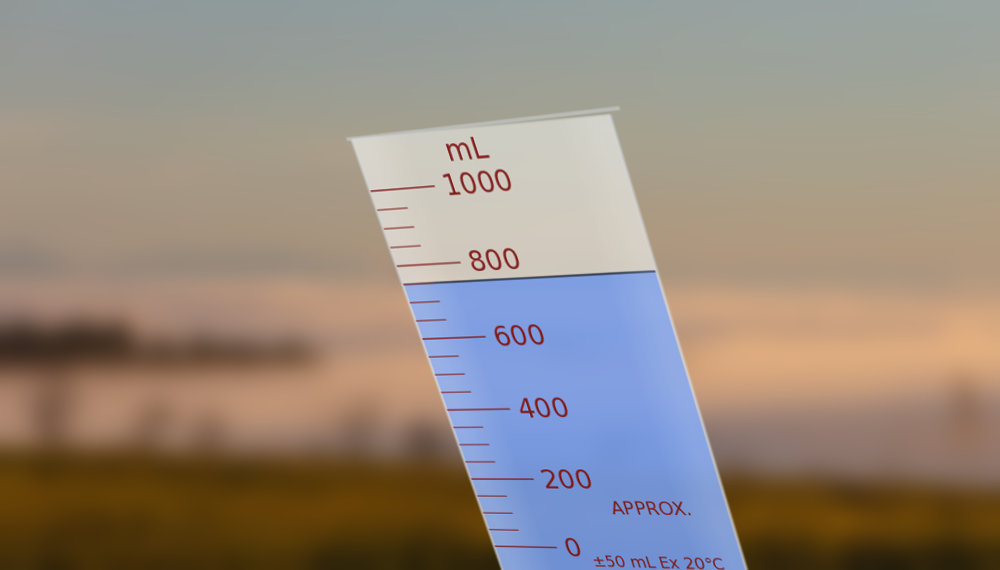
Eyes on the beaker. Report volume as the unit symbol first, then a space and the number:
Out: mL 750
